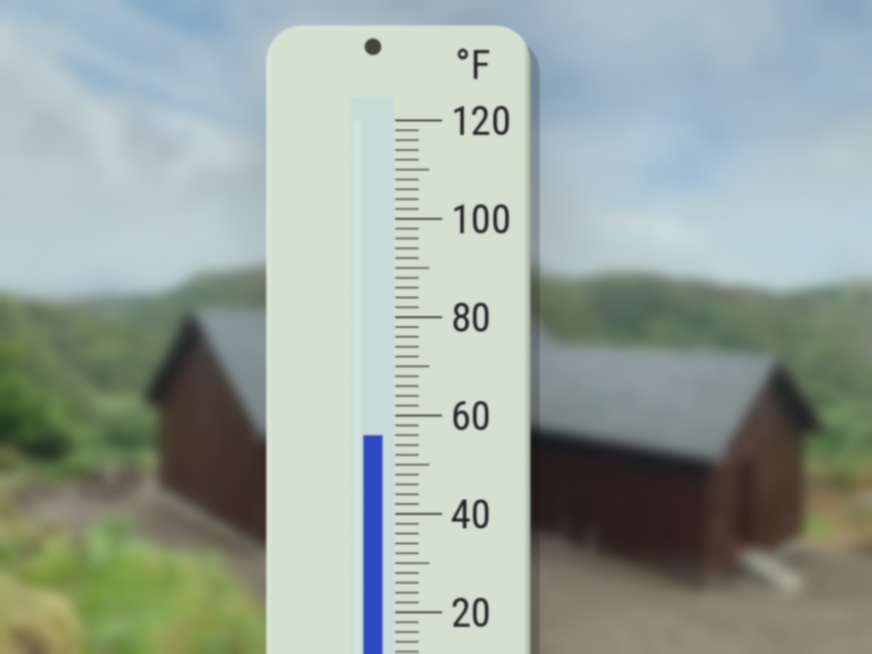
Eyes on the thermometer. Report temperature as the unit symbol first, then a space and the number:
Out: °F 56
